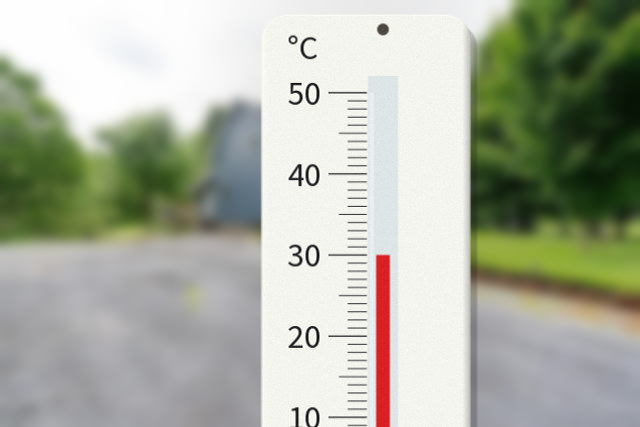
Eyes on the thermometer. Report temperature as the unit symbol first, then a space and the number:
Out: °C 30
